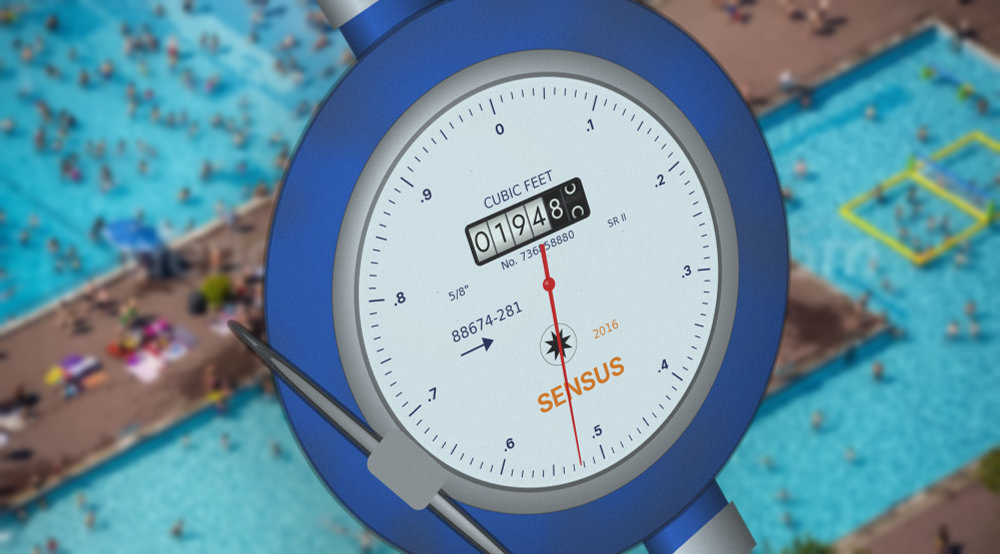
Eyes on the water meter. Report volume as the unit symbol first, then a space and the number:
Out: ft³ 19488.52
